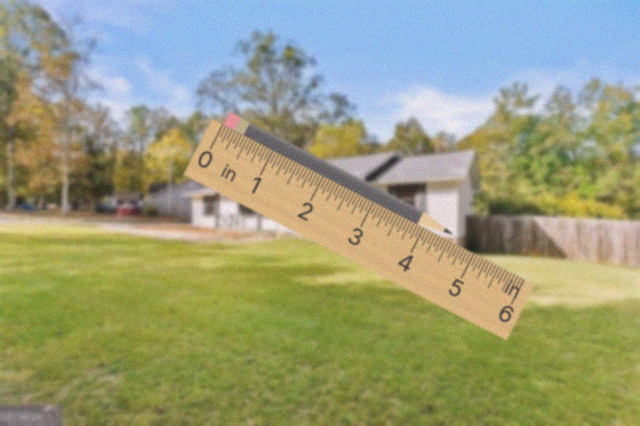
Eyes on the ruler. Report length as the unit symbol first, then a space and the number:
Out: in 4.5
